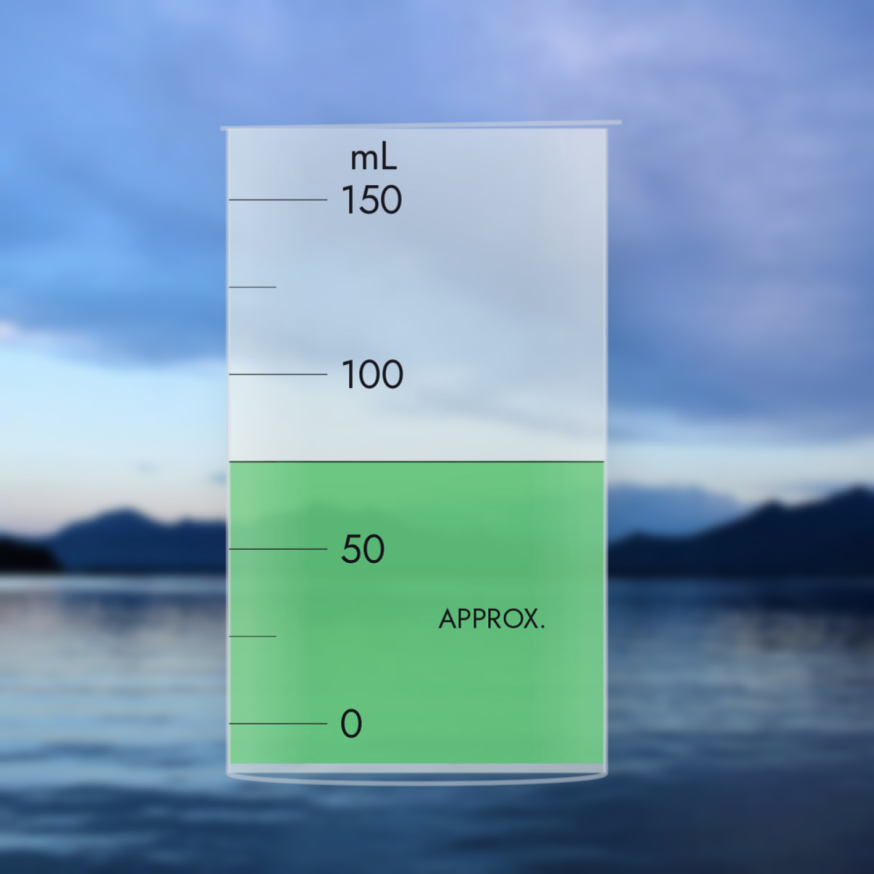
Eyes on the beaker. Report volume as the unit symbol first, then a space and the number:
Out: mL 75
